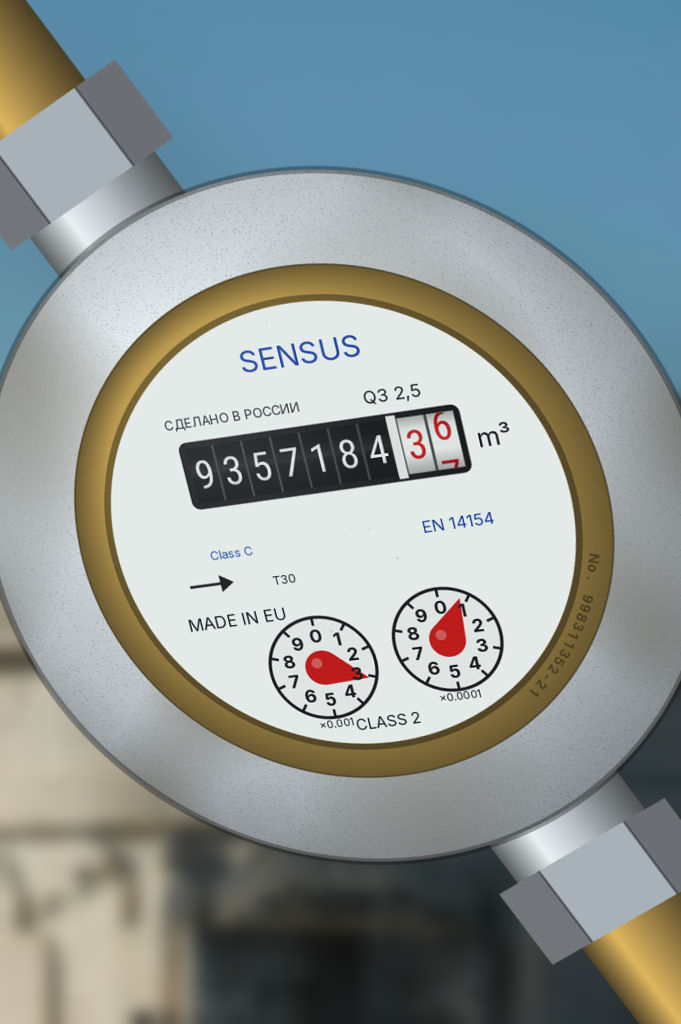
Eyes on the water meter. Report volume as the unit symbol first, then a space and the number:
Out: m³ 9357184.3630
